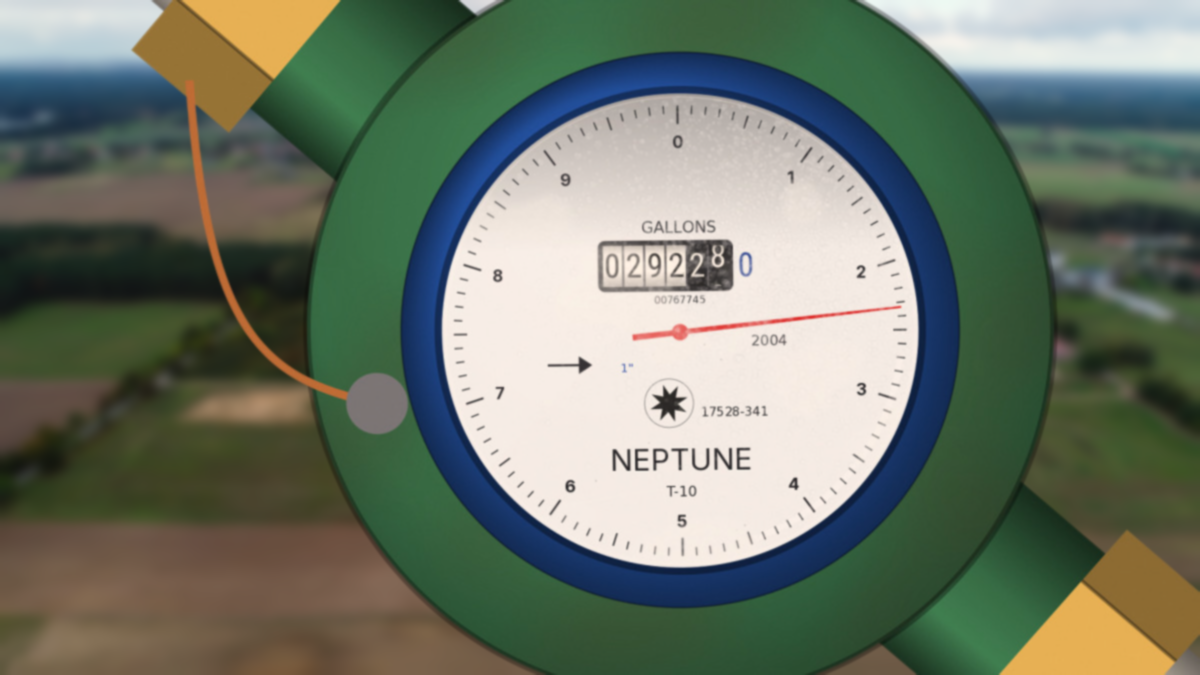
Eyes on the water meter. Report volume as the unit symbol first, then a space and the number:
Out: gal 292282.3
